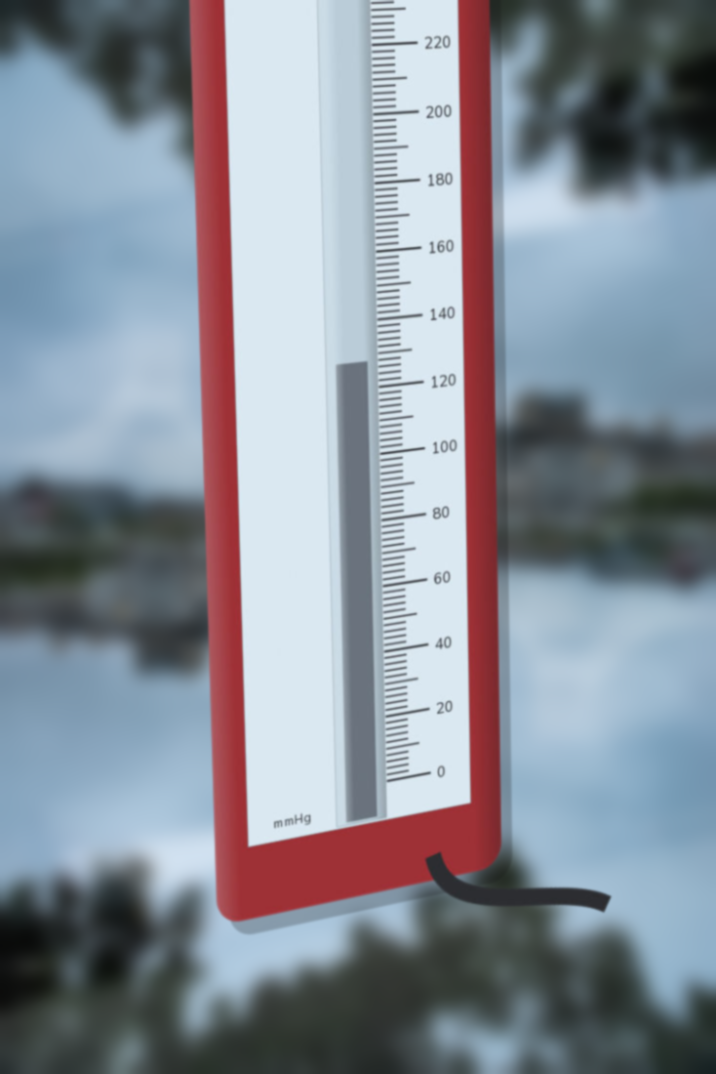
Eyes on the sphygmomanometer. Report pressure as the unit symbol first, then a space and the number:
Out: mmHg 128
